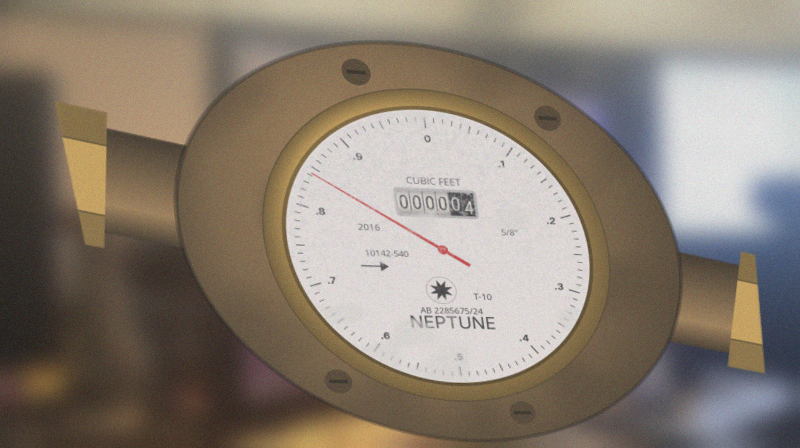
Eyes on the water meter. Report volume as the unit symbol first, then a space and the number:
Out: ft³ 3.84
